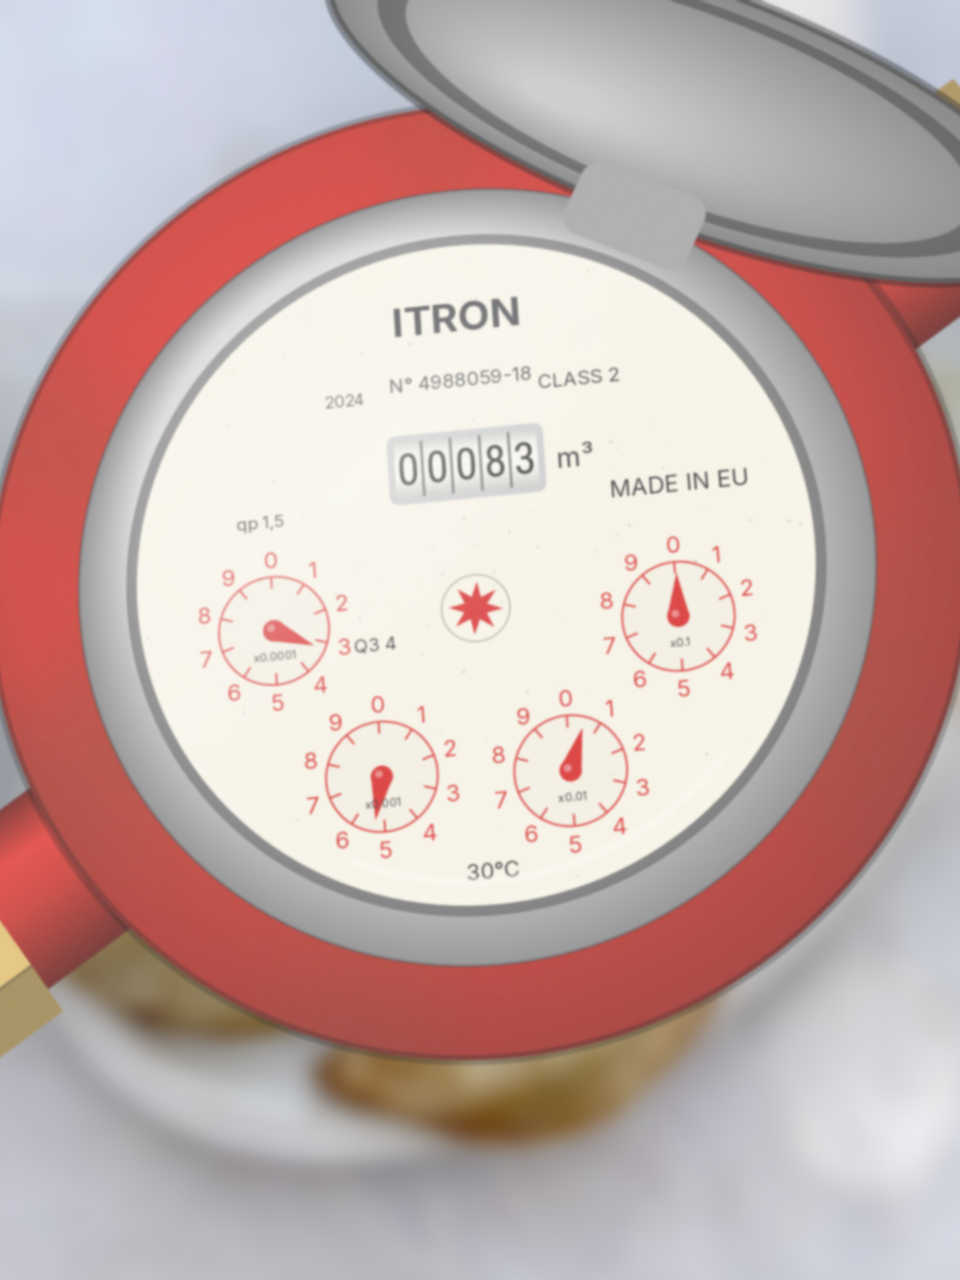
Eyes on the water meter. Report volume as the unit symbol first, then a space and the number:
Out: m³ 83.0053
